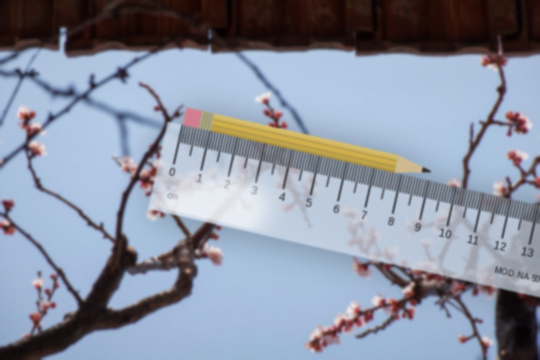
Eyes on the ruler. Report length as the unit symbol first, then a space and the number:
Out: cm 9
